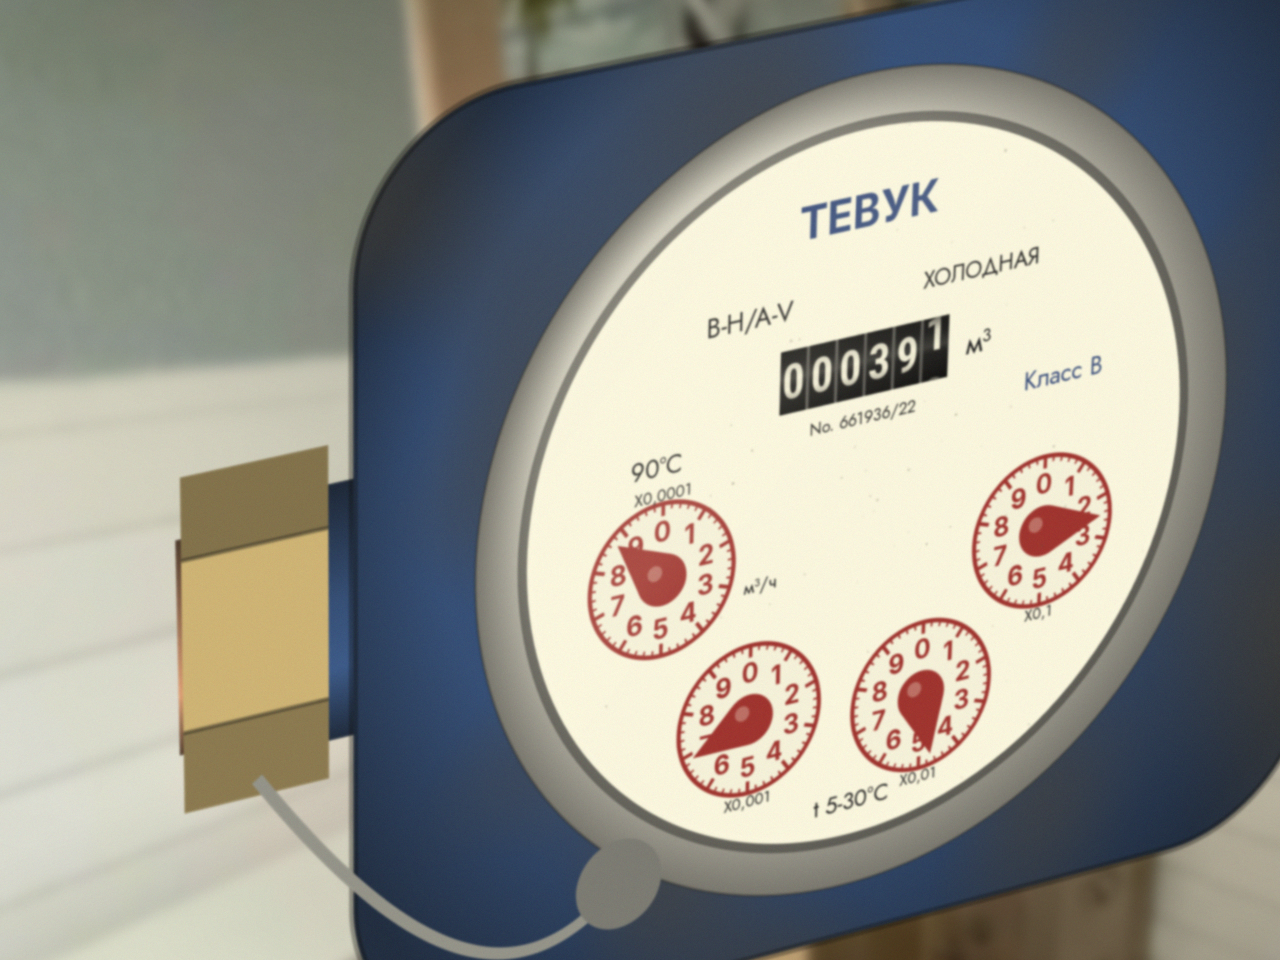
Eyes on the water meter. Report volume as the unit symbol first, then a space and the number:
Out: m³ 391.2468
